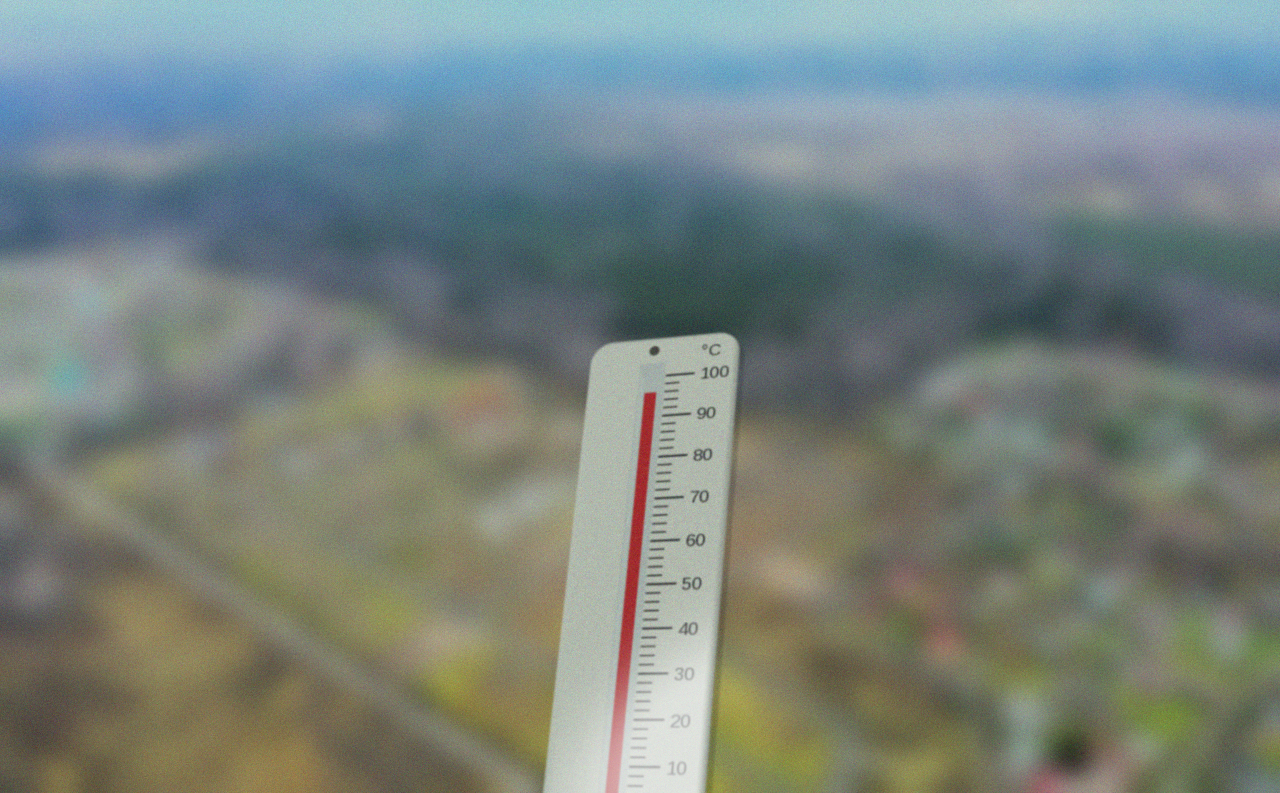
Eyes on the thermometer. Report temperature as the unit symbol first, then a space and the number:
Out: °C 96
